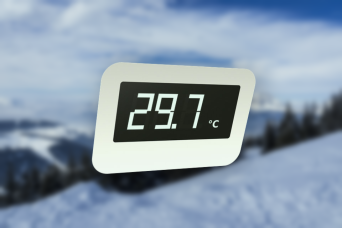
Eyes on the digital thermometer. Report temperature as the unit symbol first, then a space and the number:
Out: °C 29.7
